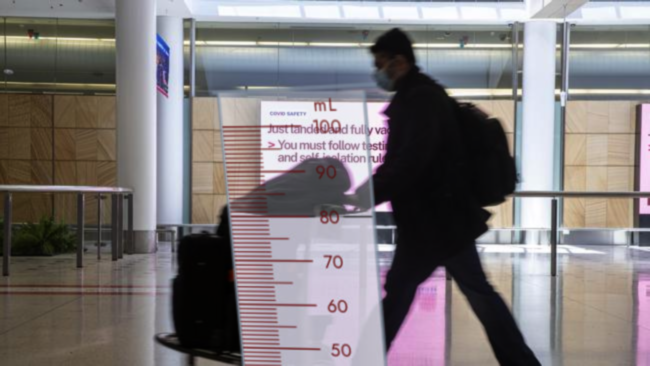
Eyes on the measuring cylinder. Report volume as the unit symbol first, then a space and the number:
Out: mL 80
